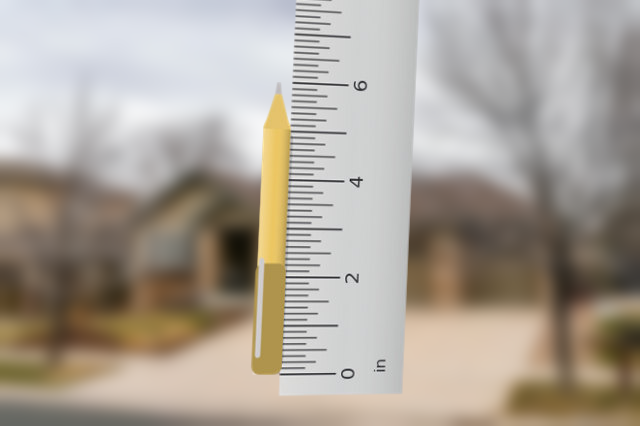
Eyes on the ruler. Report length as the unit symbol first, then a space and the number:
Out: in 6
